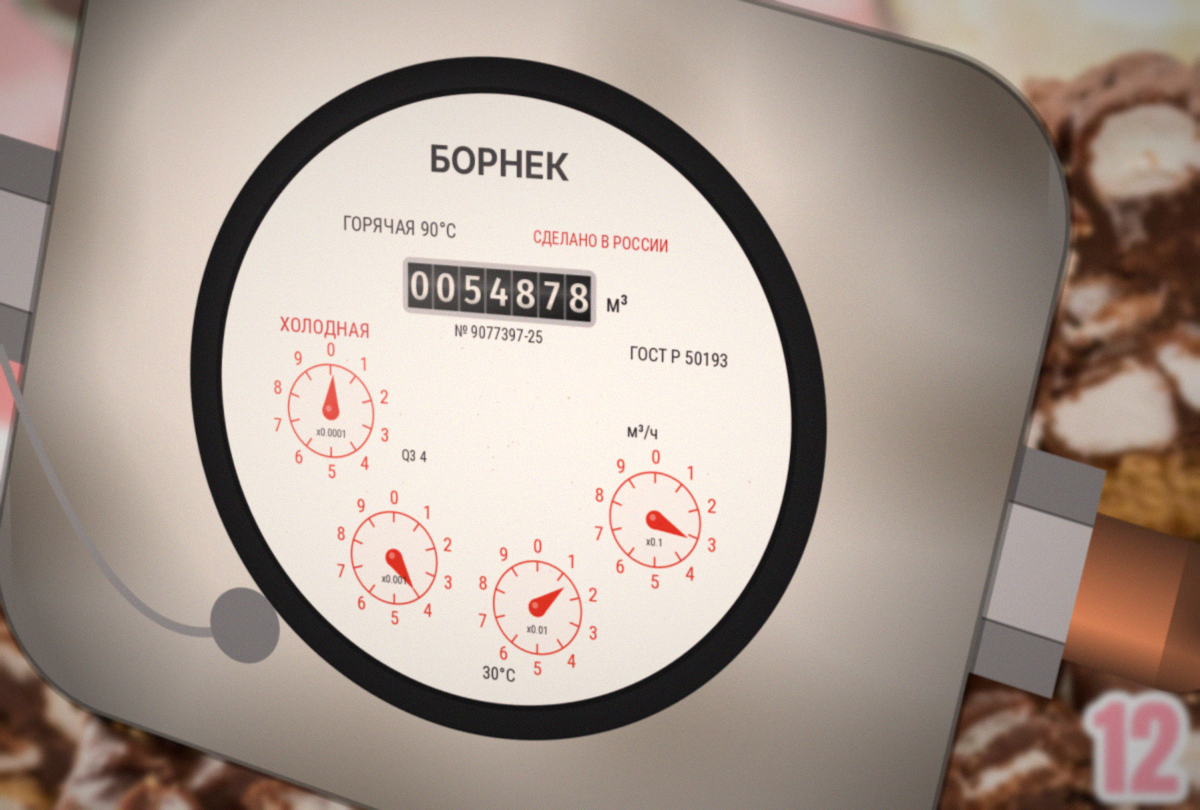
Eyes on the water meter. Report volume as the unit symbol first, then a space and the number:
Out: m³ 54878.3140
